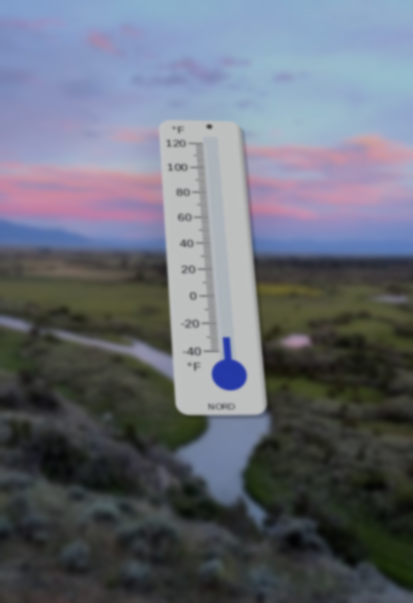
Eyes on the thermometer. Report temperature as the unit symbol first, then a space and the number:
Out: °F -30
